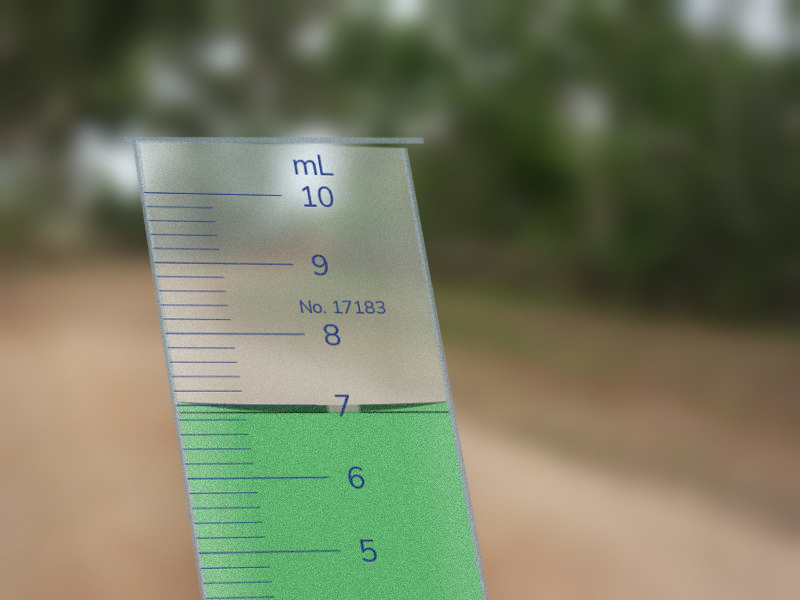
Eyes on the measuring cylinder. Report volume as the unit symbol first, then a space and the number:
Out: mL 6.9
